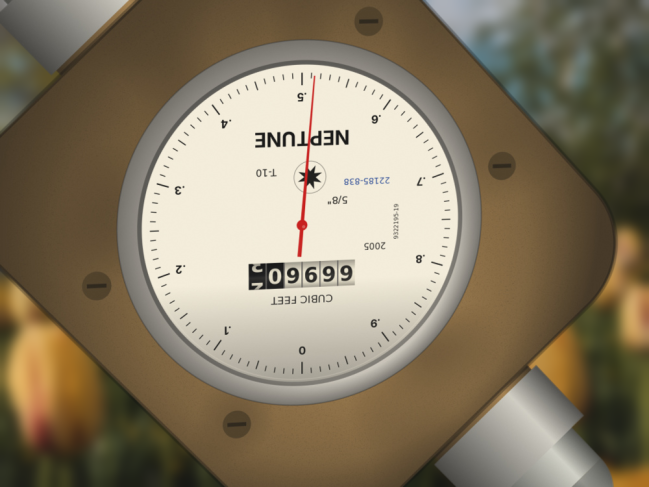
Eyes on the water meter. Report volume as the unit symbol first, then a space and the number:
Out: ft³ 669602.51
